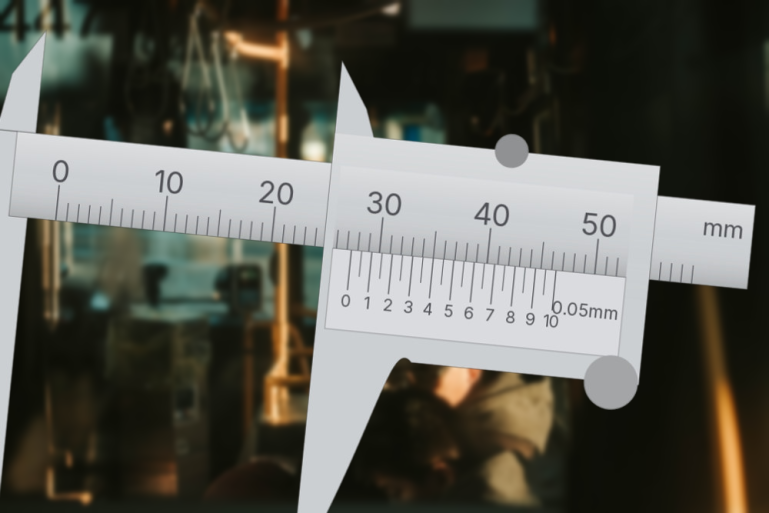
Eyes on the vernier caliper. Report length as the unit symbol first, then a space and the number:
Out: mm 27.4
